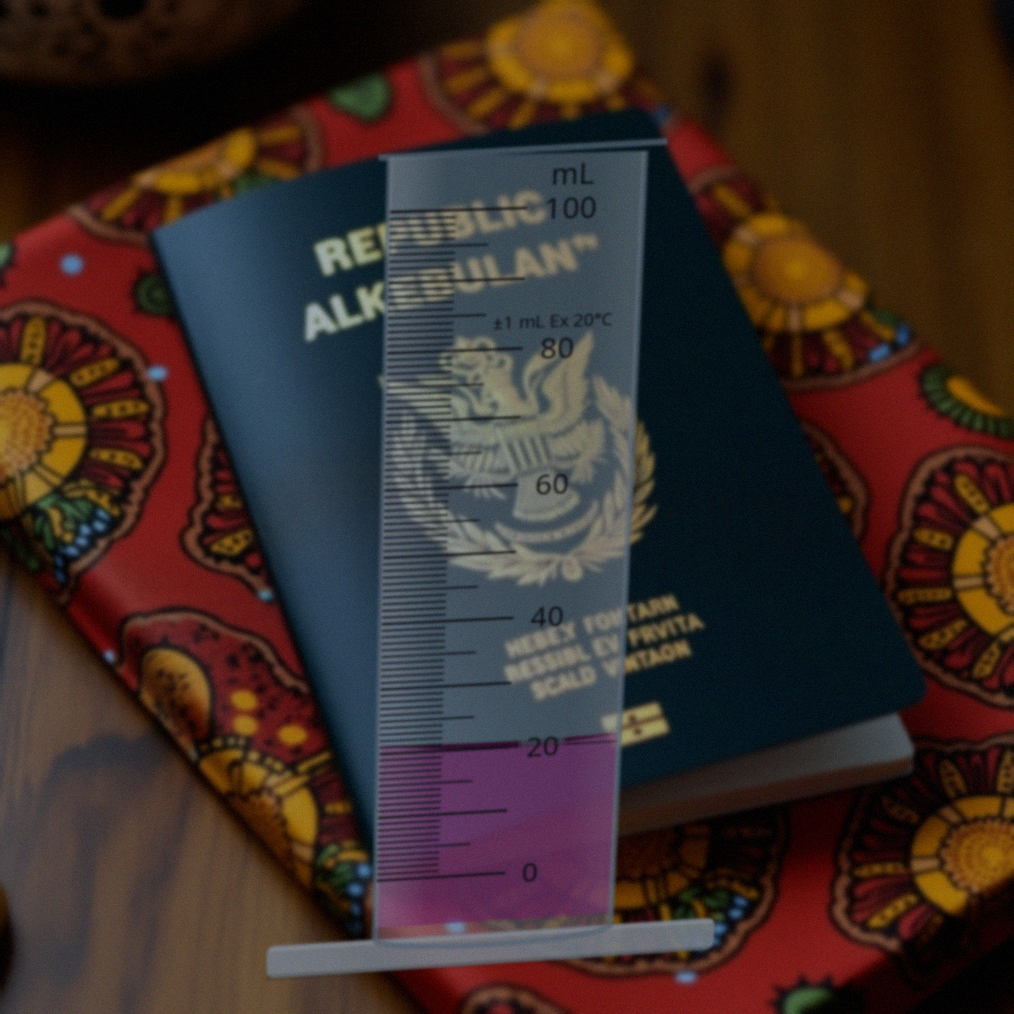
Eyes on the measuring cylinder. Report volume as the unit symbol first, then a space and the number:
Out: mL 20
